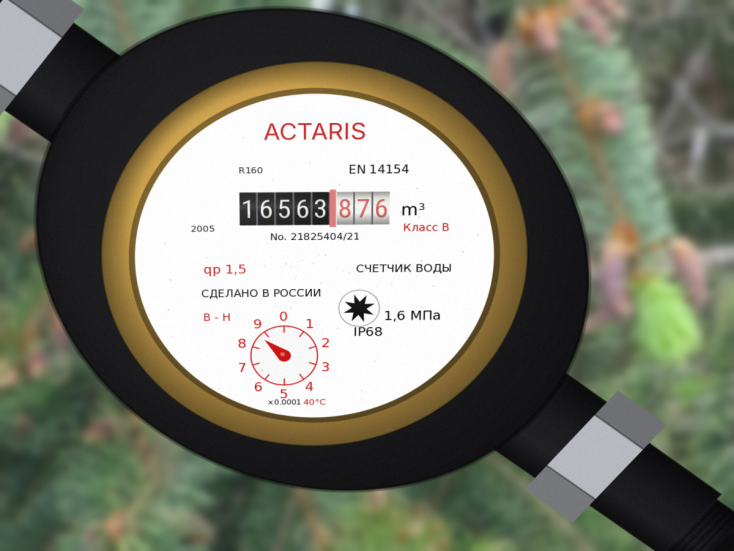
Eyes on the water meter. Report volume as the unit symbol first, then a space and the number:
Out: m³ 16563.8768
